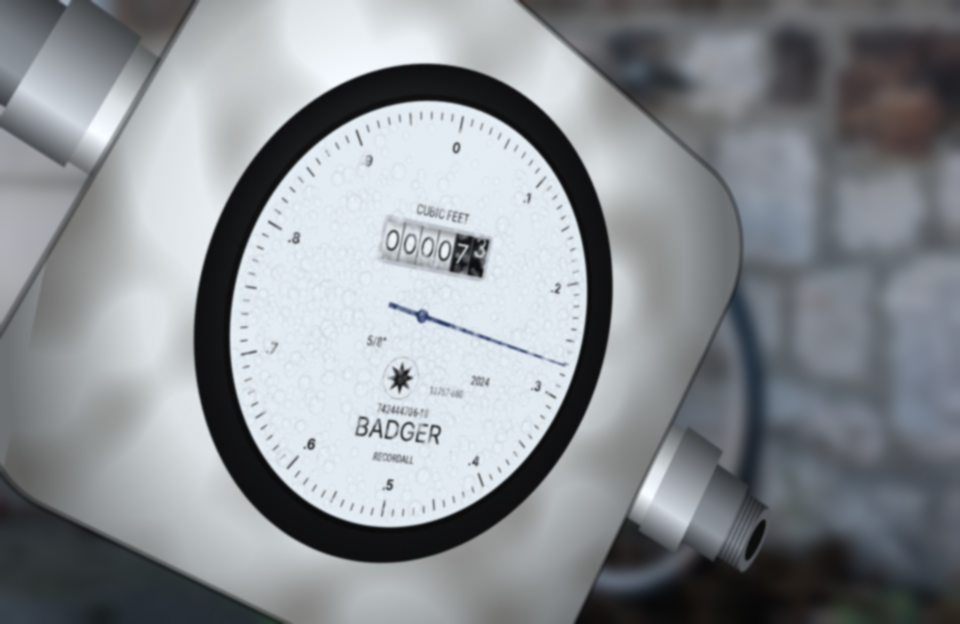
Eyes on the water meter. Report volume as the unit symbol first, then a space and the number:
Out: ft³ 73.27
